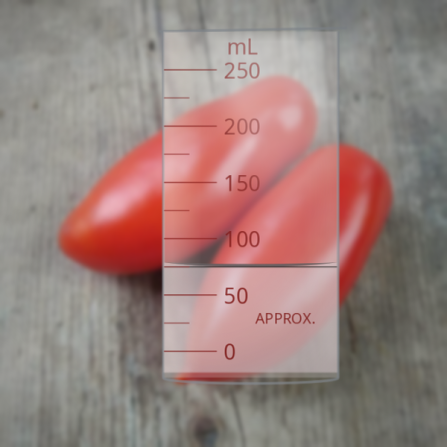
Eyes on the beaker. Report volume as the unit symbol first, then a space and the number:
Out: mL 75
